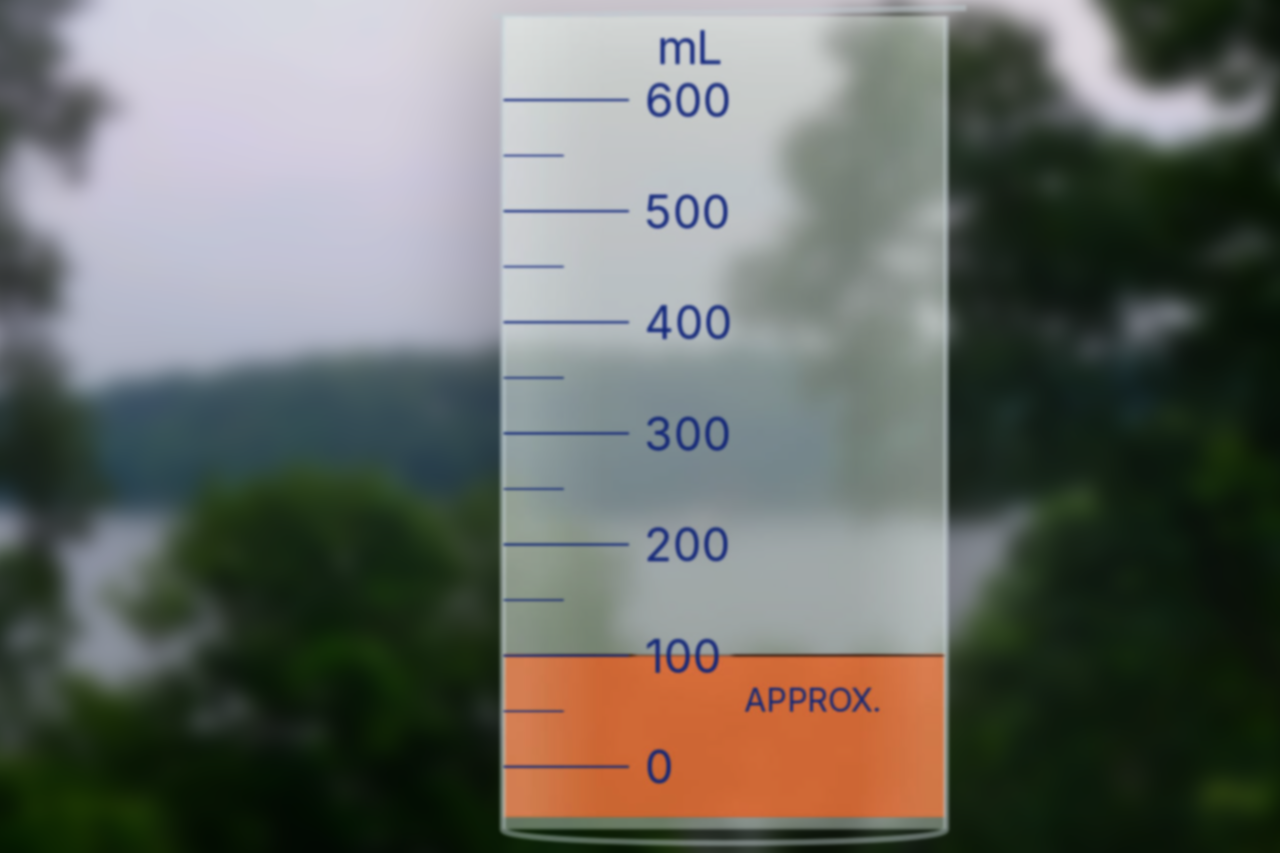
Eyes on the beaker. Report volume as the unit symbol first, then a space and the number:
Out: mL 100
